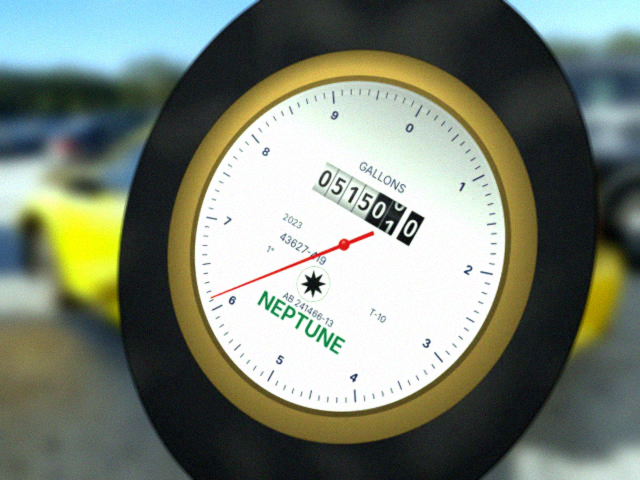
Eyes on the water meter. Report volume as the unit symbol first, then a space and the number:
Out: gal 515006.1
